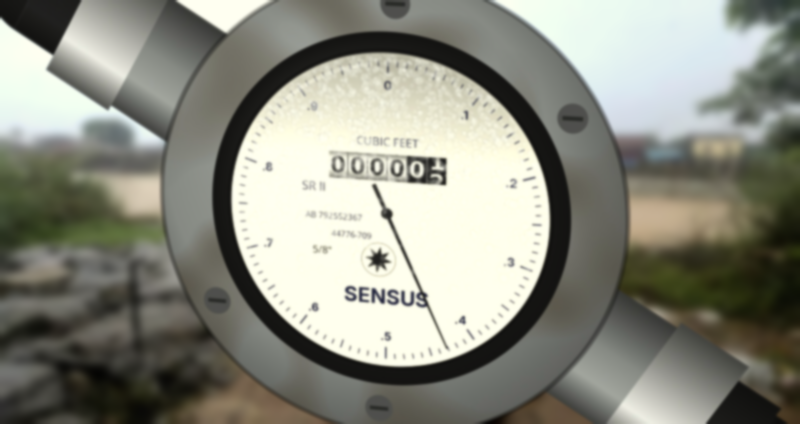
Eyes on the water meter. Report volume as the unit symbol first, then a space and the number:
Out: ft³ 1.43
